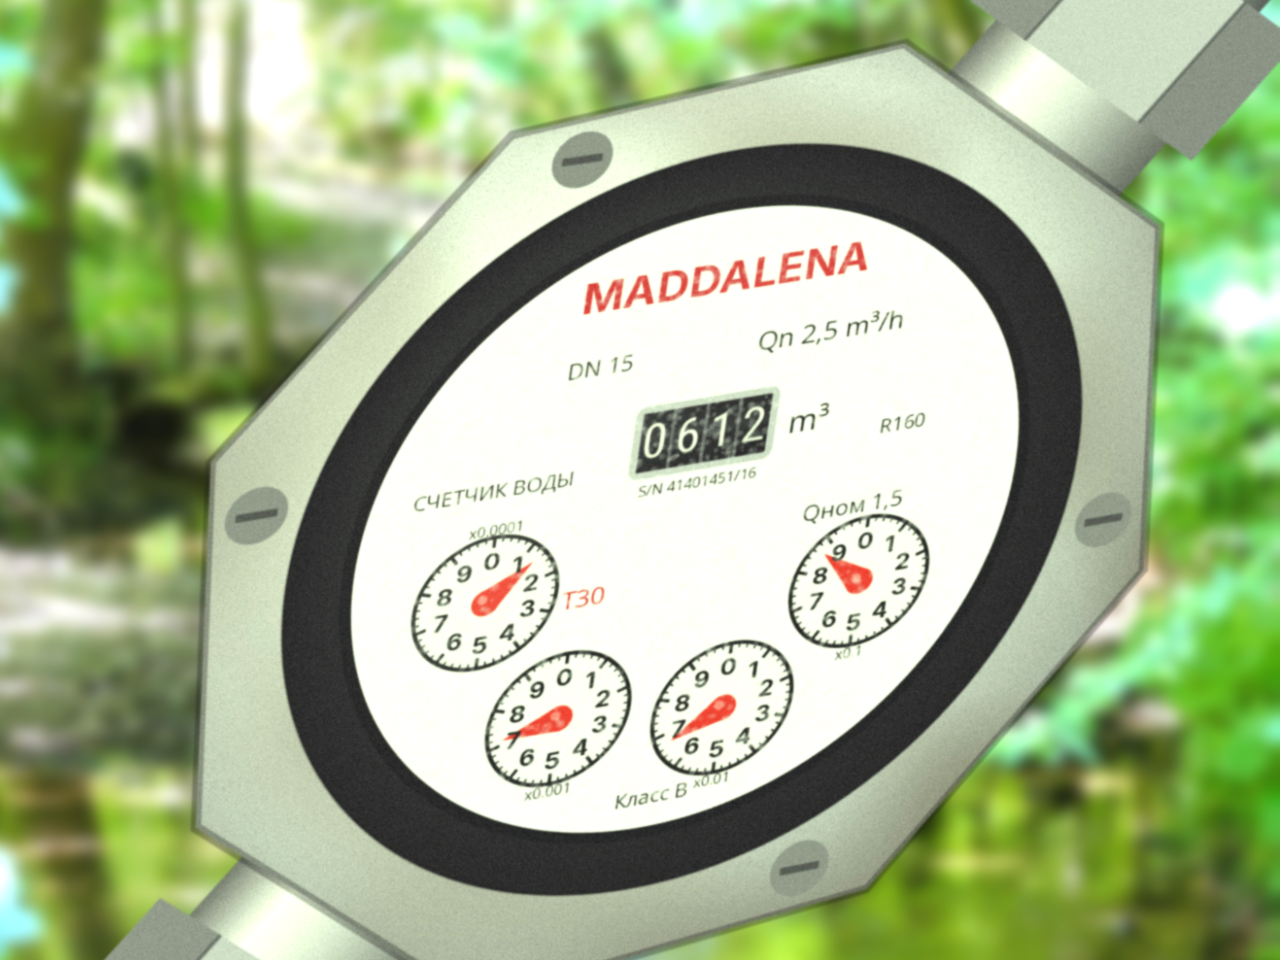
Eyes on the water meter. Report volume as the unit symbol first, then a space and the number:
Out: m³ 612.8671
